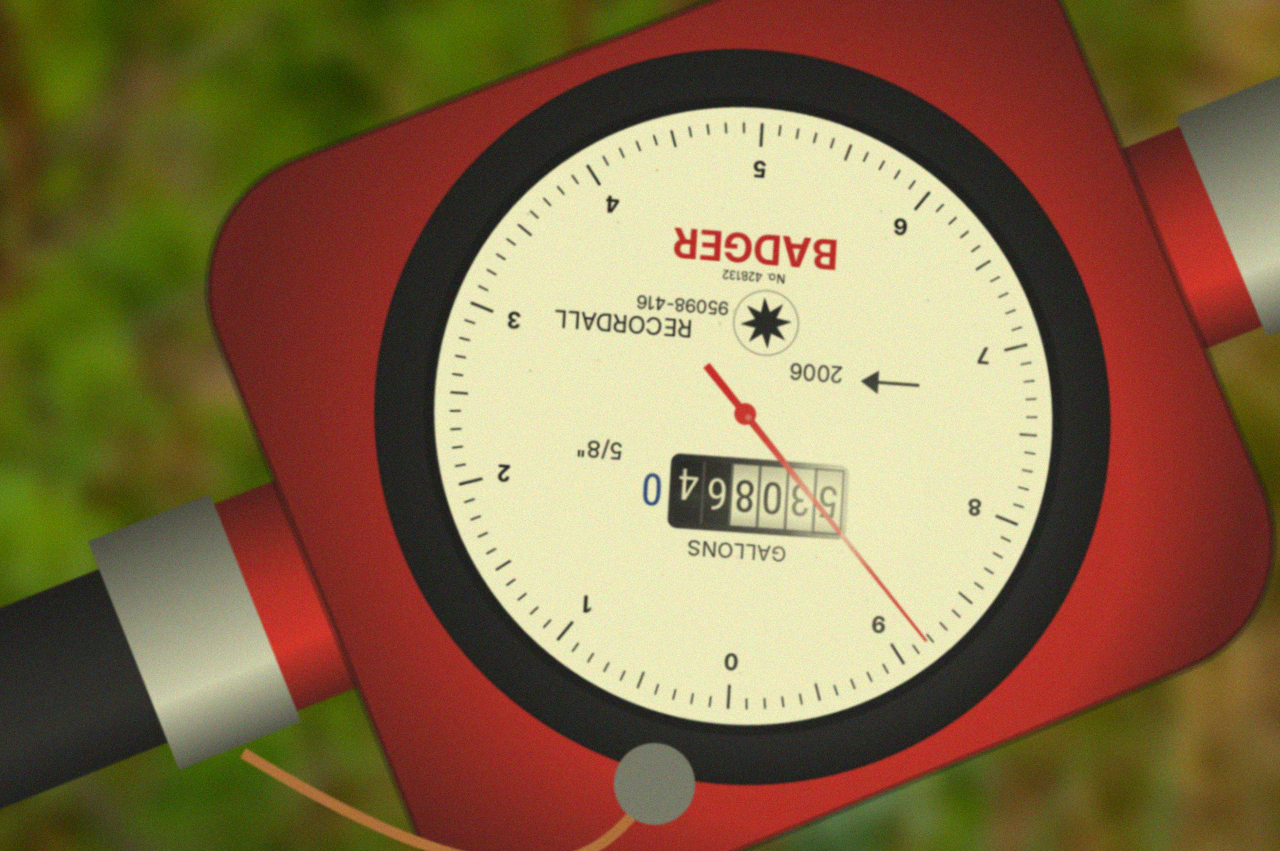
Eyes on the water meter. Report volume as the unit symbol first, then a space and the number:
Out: gal 5308638.8
